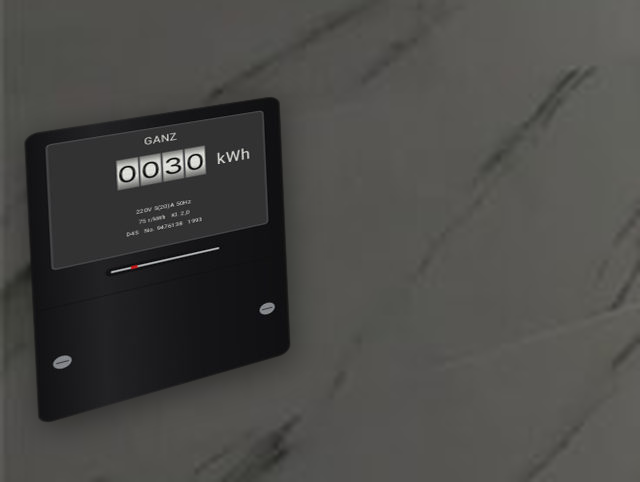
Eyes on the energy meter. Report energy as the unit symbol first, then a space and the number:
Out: kWh 30
